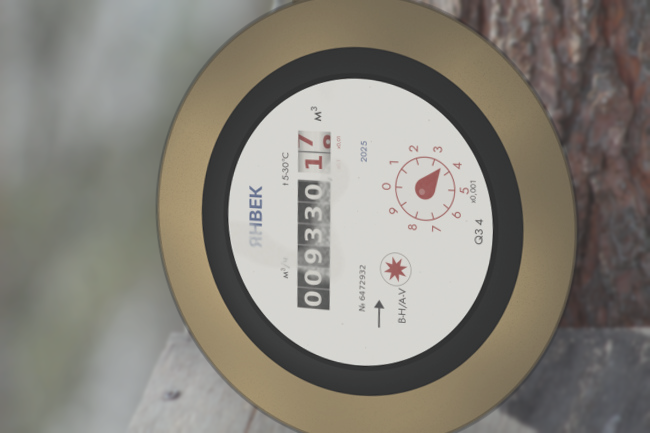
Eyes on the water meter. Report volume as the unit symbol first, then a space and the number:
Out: m³ 9330.173
